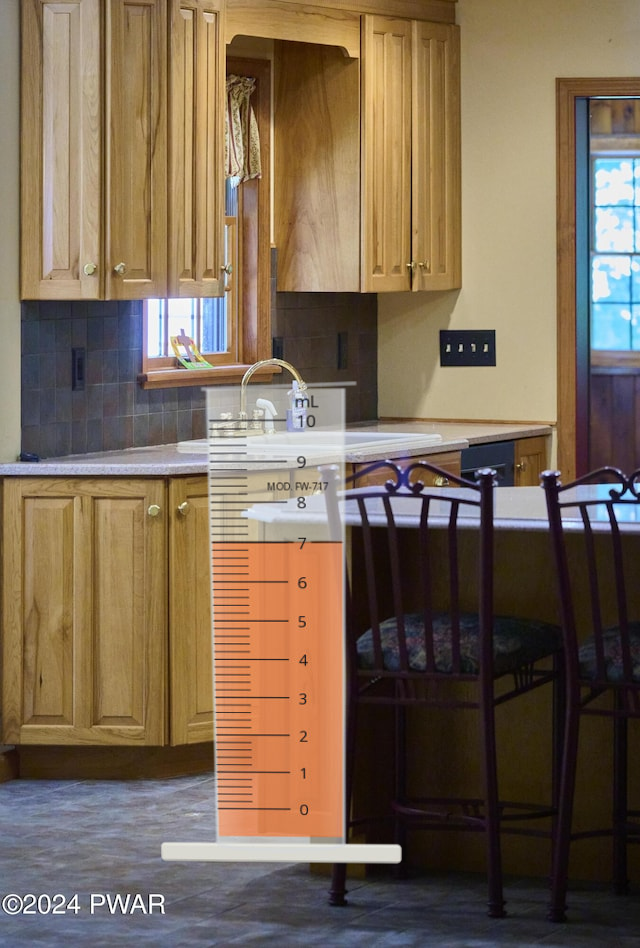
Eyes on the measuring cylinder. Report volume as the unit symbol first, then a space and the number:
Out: mL 7
